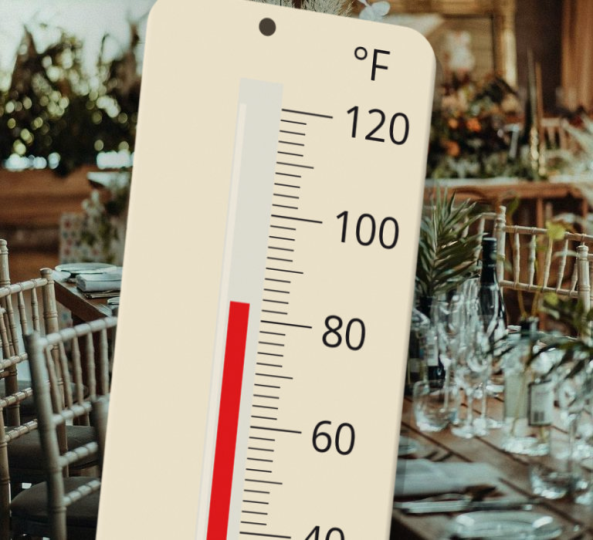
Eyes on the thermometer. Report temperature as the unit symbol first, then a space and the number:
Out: °F 83
